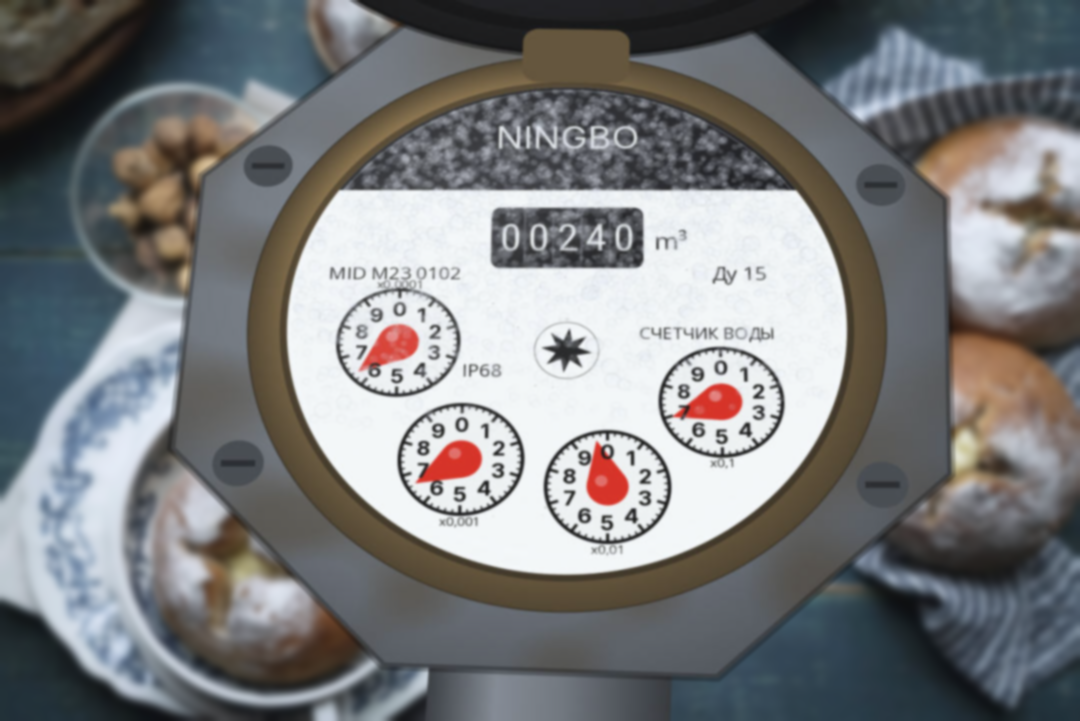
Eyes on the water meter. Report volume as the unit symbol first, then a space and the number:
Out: m³ 240.6966
